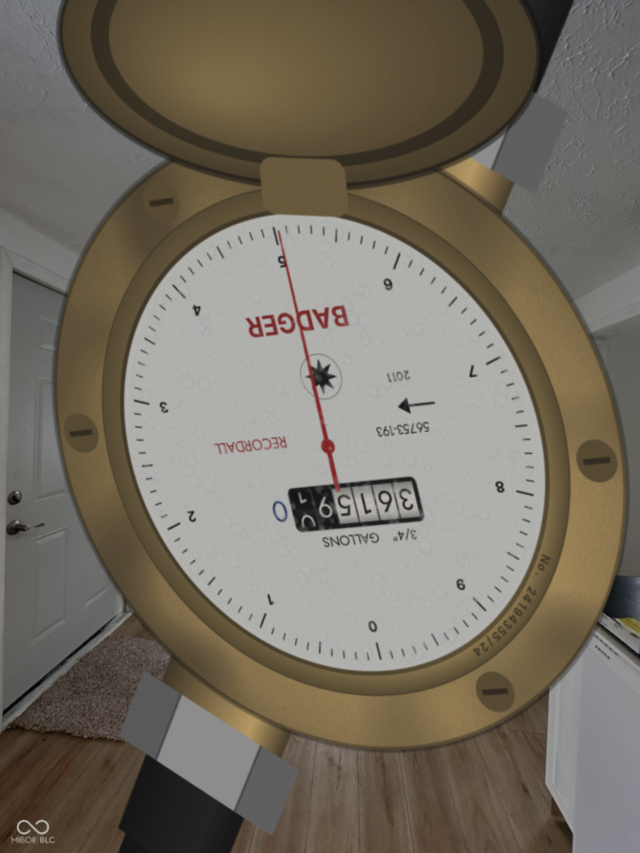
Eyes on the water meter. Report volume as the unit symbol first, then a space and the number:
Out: gal 3615905.0
